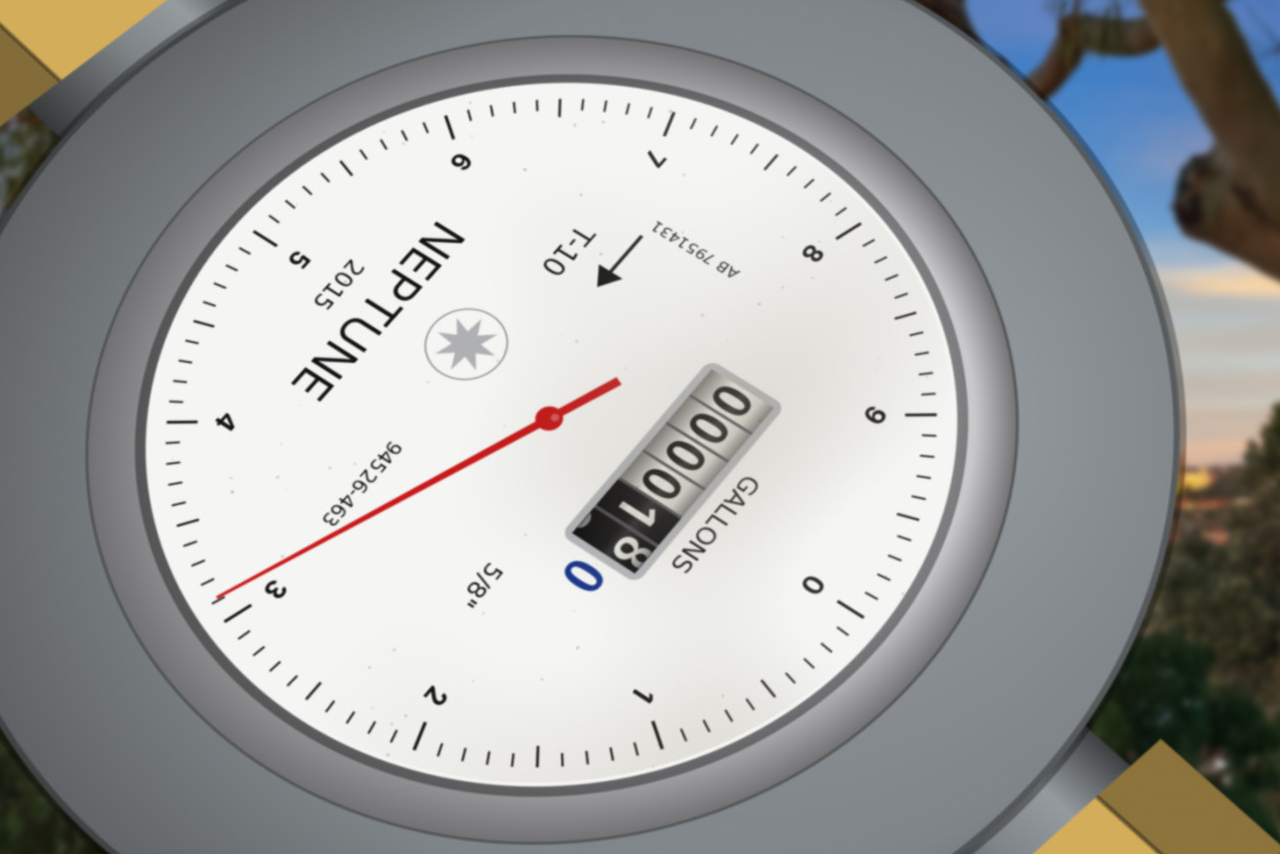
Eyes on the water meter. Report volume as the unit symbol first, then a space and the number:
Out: gal 183.1
